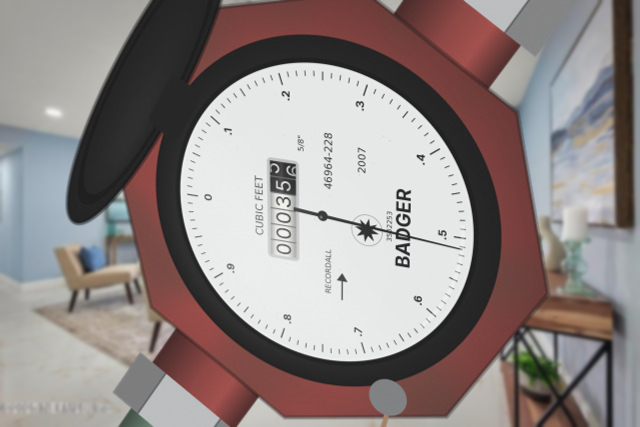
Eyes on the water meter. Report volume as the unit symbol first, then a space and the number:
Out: ft³ 355.51
